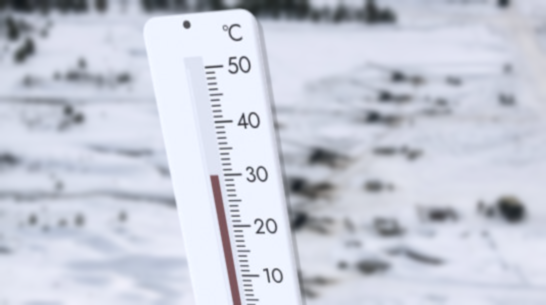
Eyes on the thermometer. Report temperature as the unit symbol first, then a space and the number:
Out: °C 30
